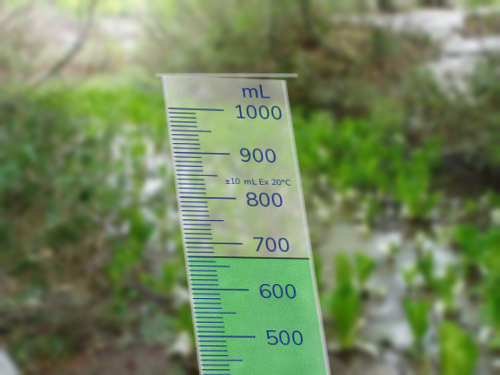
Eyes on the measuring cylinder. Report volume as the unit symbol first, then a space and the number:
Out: mL 670
